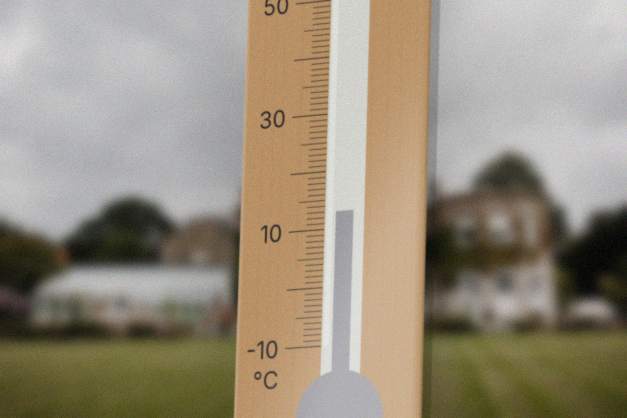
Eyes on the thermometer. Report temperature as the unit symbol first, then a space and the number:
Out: °C 13
